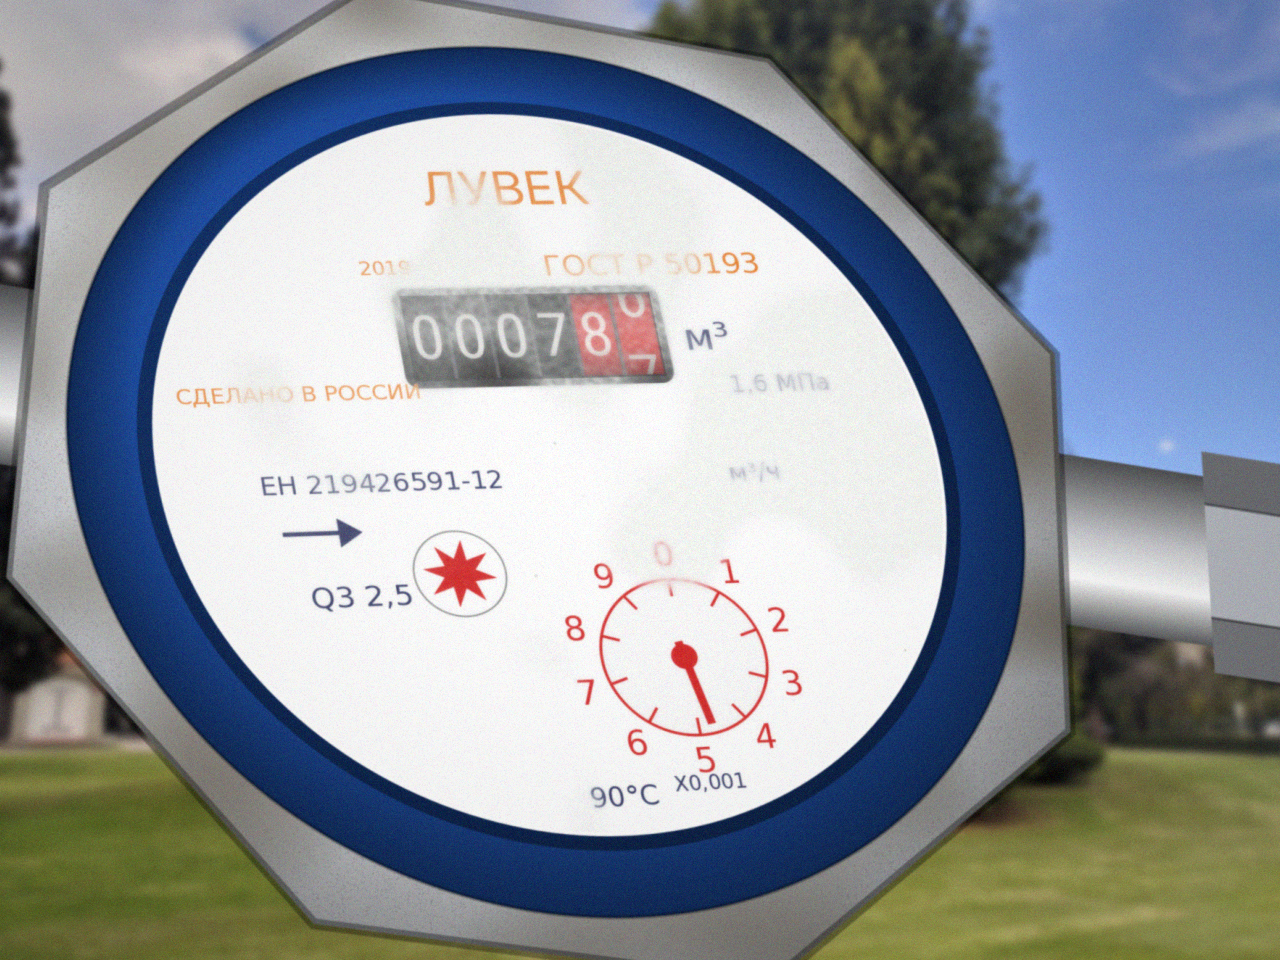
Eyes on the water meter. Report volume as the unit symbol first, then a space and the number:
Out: m³ 7.864
